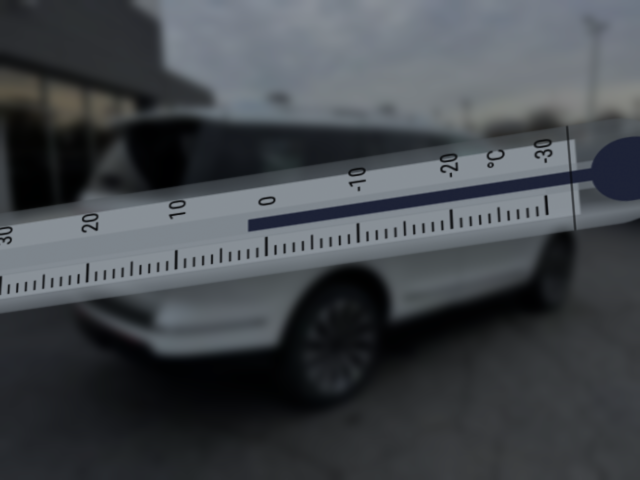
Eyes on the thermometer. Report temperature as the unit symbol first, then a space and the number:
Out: °C 2
